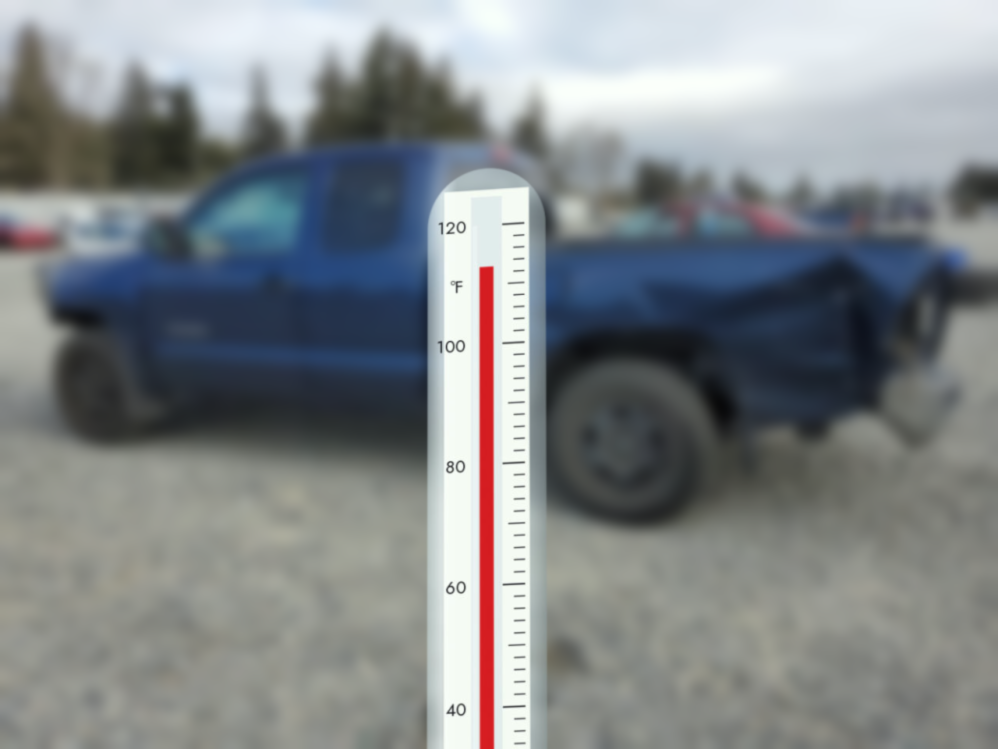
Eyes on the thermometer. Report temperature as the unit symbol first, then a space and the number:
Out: °F 113
